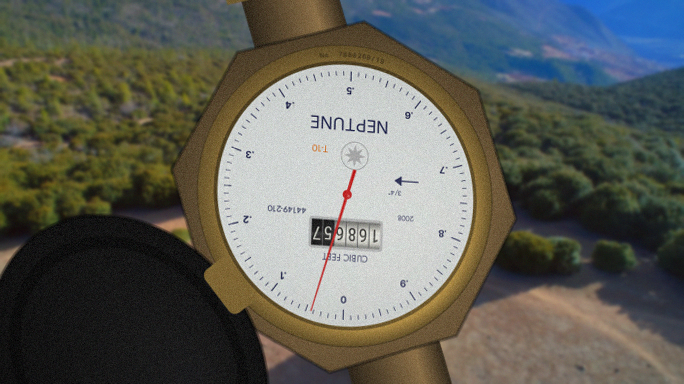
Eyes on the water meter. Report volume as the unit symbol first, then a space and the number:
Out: ft³ 168657.04
